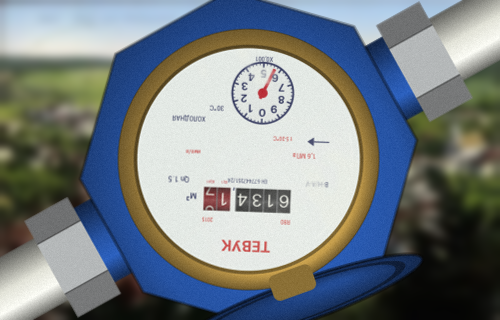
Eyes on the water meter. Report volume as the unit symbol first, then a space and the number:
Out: m³ 6134.165
